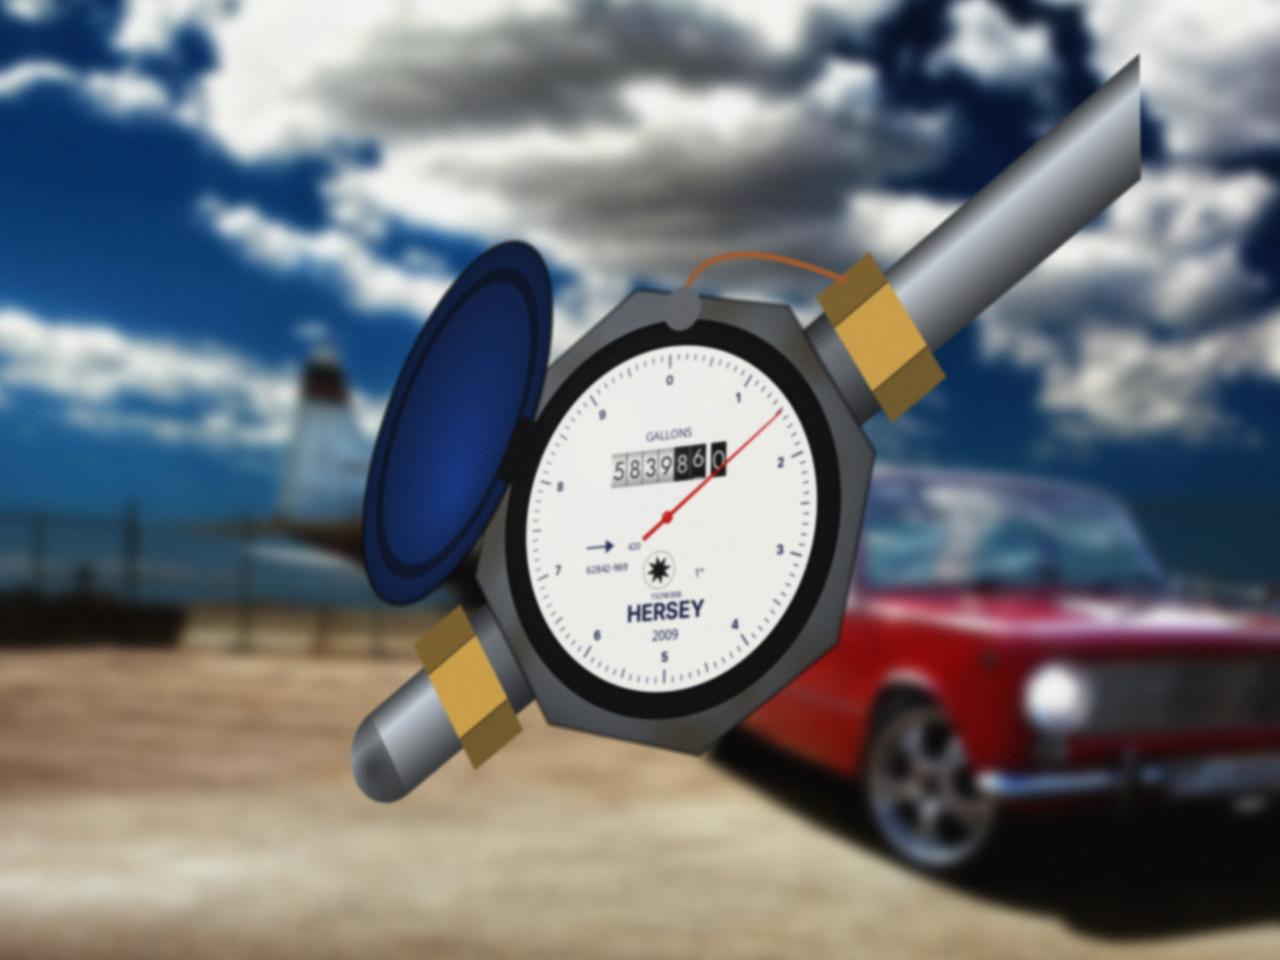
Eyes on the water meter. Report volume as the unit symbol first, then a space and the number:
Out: gal 5839861.5
